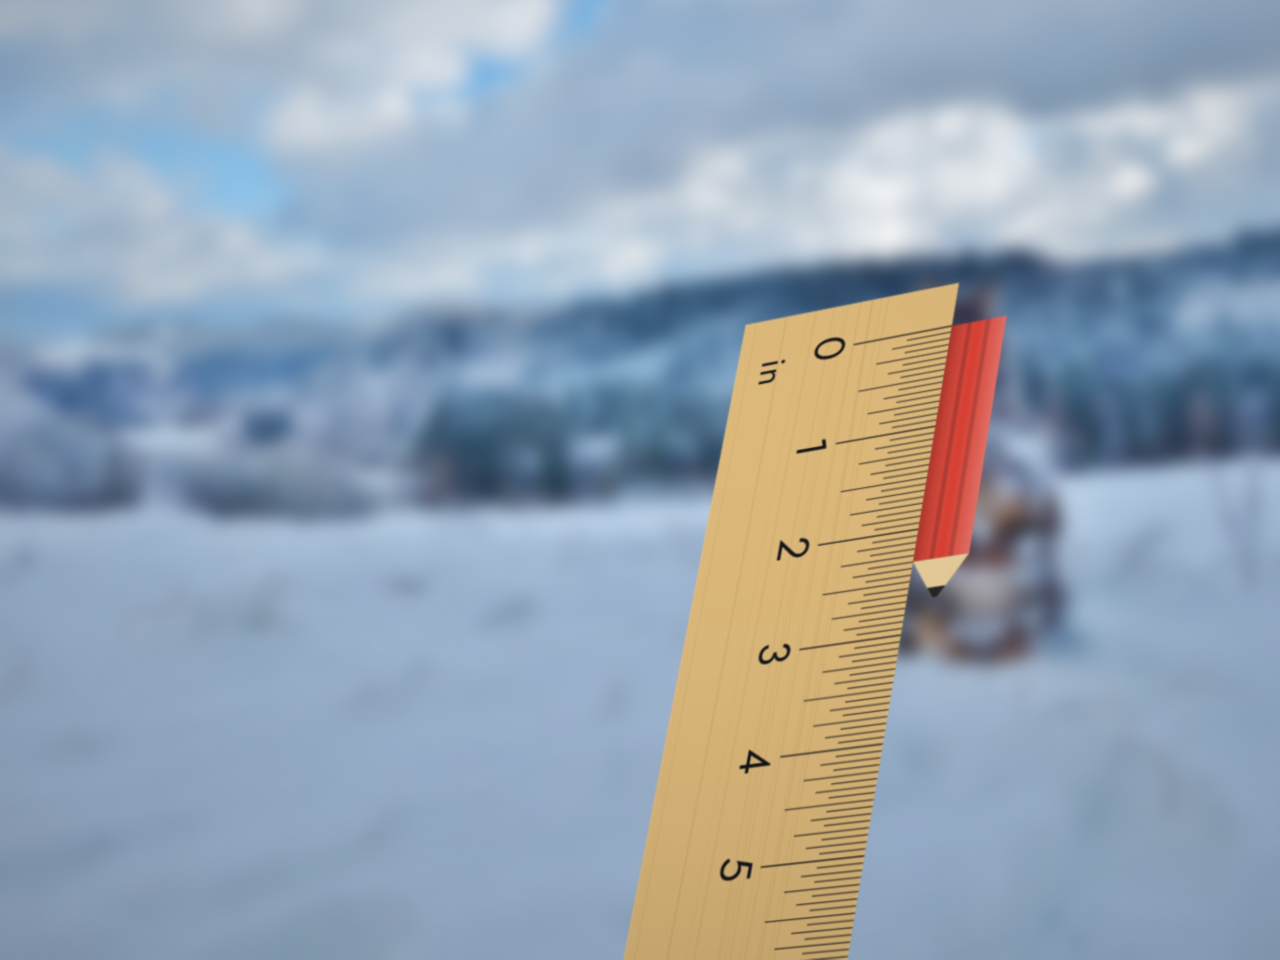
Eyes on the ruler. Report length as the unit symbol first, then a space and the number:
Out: in 2.6875
